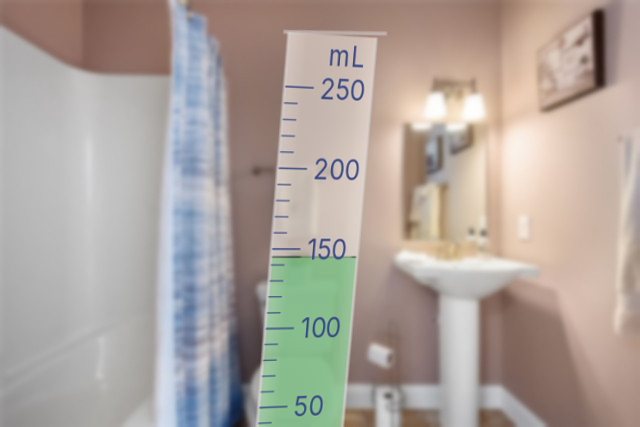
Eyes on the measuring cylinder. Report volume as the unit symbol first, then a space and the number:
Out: mL 145
